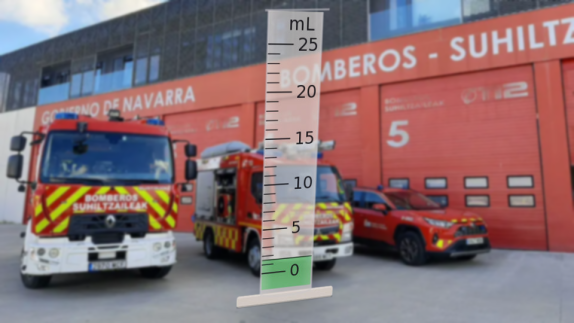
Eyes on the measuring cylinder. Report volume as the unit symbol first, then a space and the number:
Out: mL 1.5
